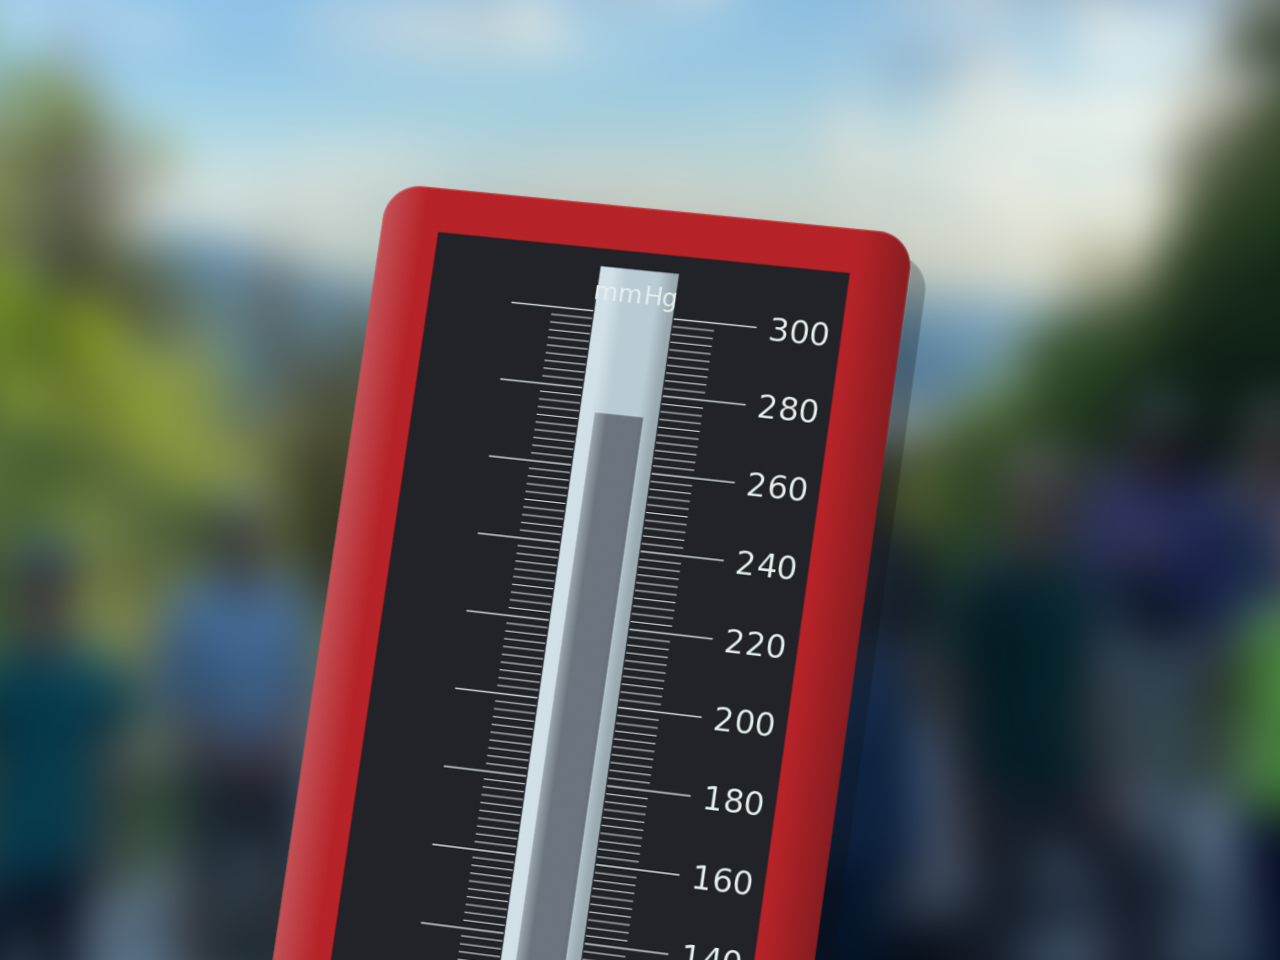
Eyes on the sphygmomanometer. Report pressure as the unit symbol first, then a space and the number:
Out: mmHg 274
